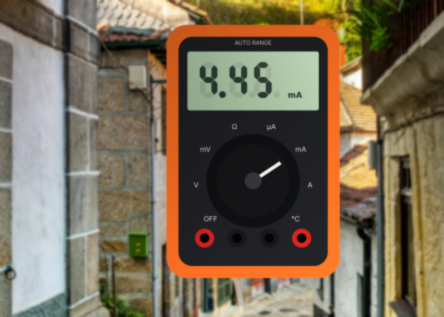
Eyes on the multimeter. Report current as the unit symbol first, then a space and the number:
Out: mA 4.45
